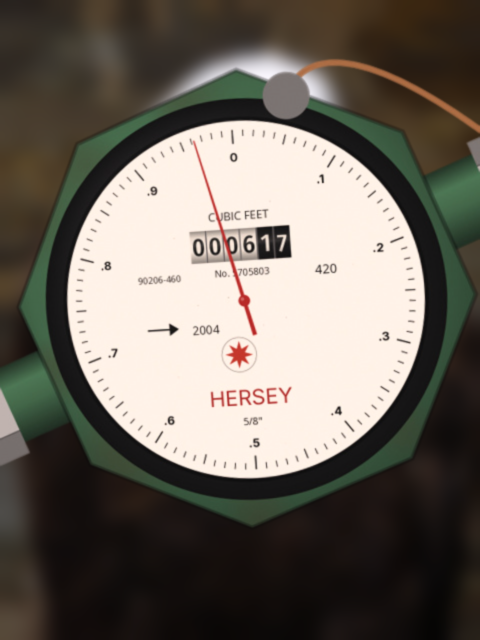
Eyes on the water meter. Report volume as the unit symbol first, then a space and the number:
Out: ft³ 616.96
